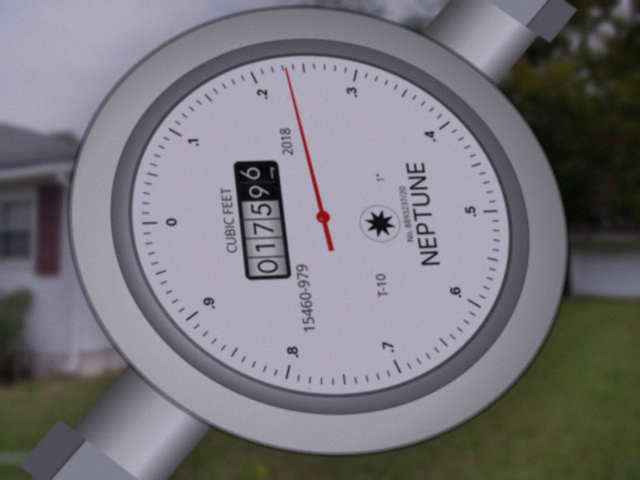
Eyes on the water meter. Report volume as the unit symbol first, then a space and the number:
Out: ft³ 17596.23
